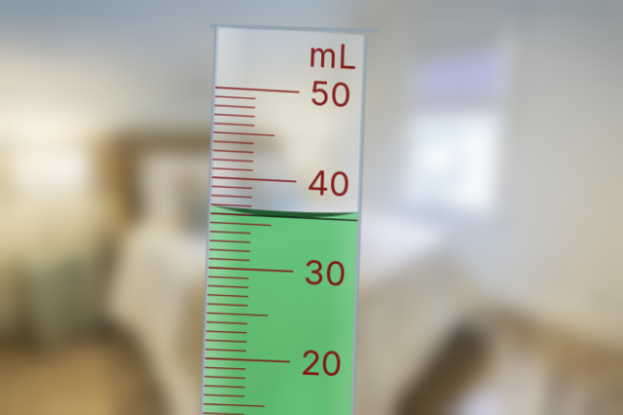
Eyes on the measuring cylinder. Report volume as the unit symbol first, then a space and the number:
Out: mL 36
